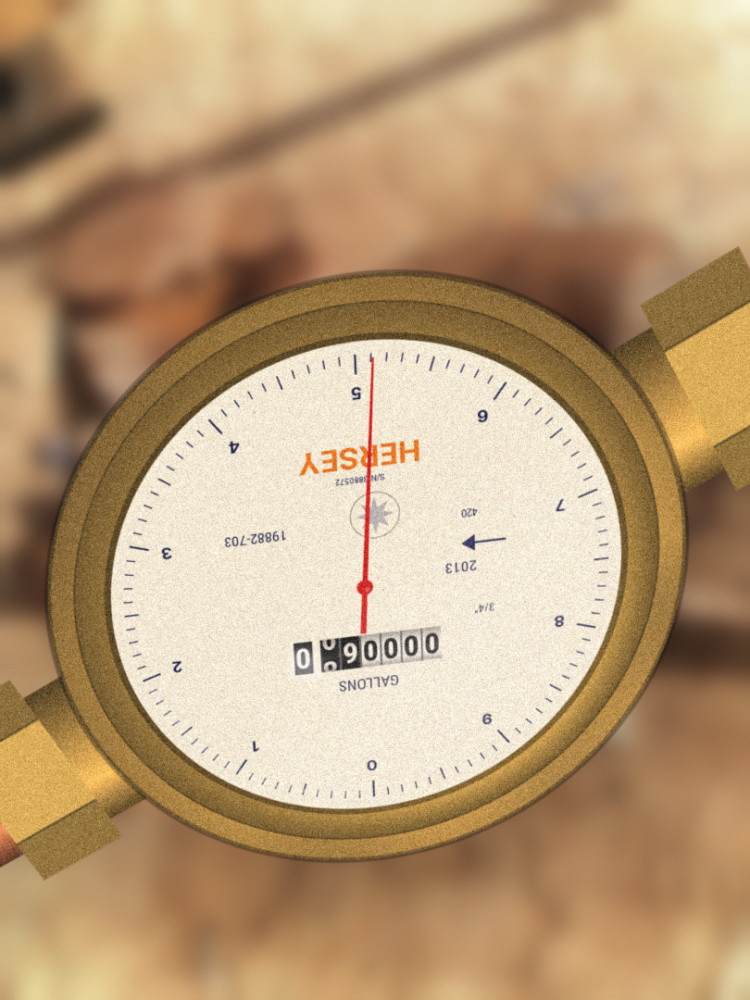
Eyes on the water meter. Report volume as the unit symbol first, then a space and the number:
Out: gal 685.1
